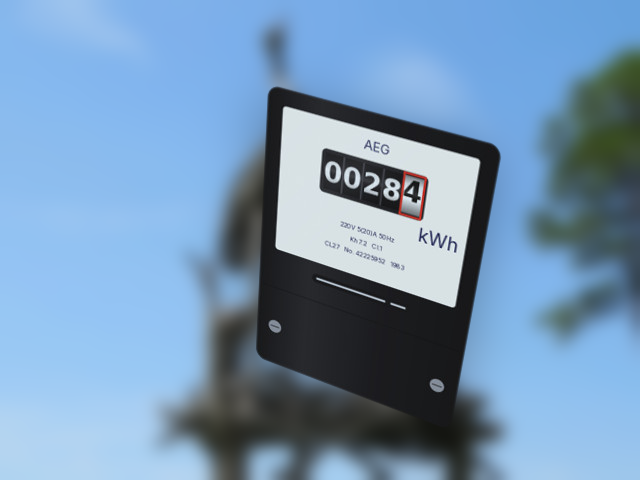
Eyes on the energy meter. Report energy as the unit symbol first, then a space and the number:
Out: kWh 28.4
